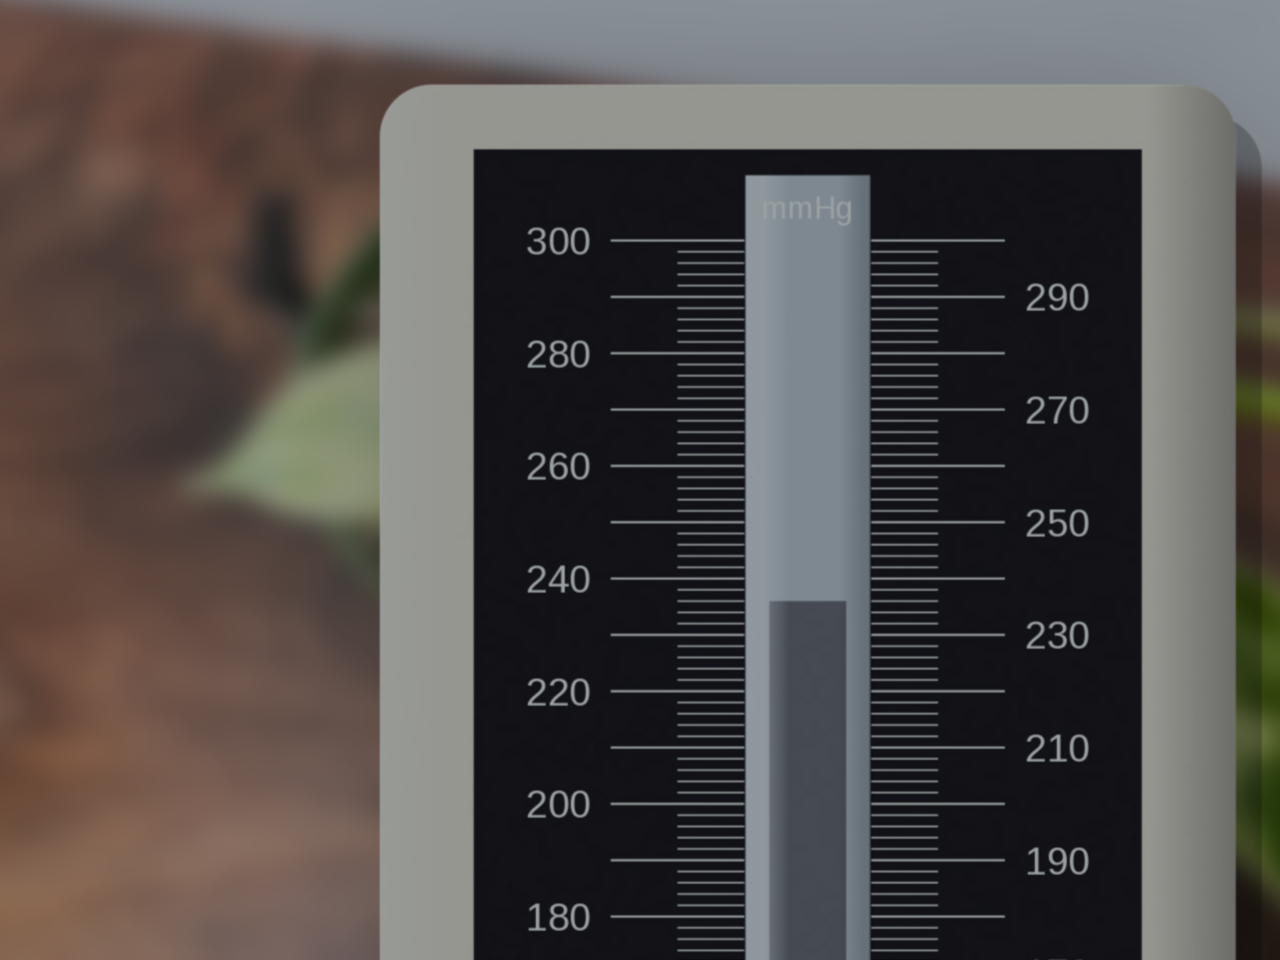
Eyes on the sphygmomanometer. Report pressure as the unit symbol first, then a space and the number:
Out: mmHg 236
